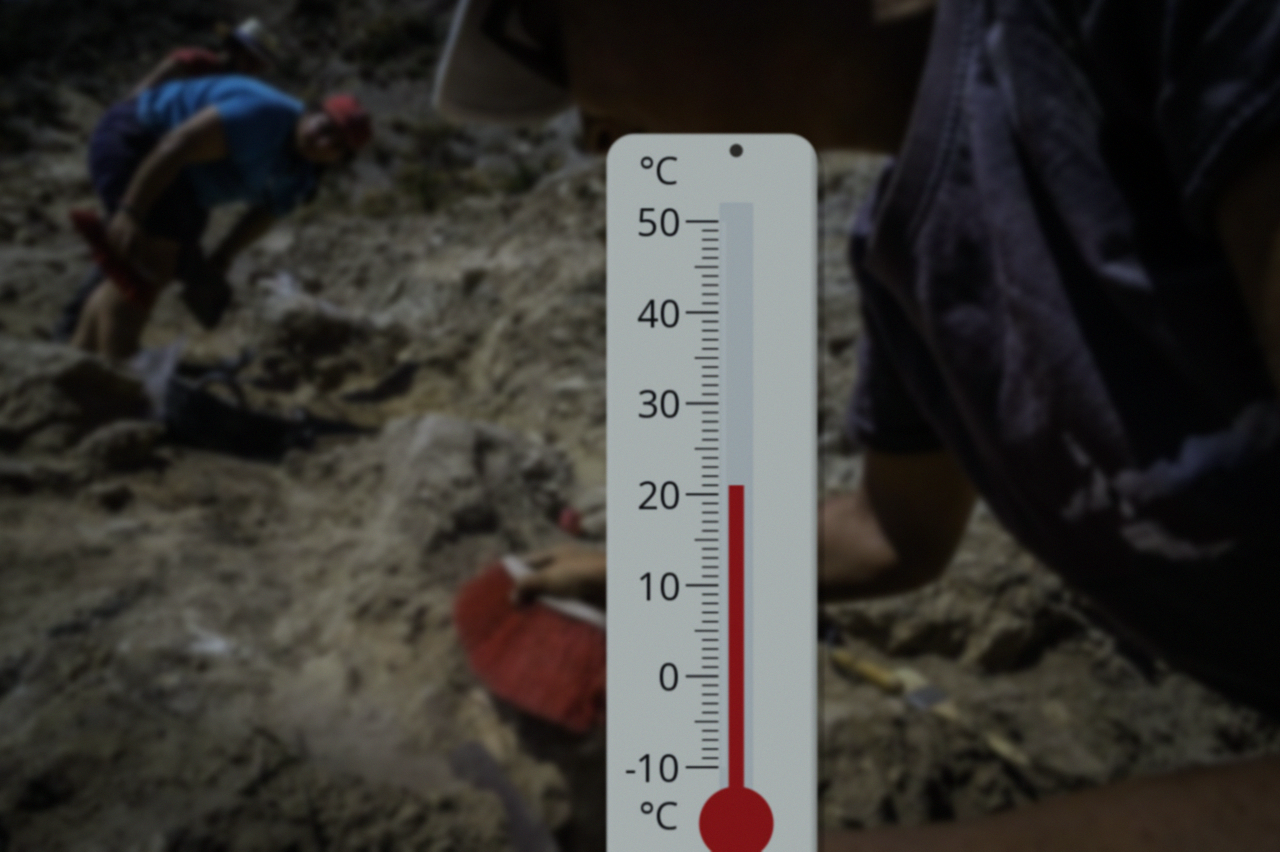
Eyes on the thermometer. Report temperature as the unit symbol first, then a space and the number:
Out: °C 21
